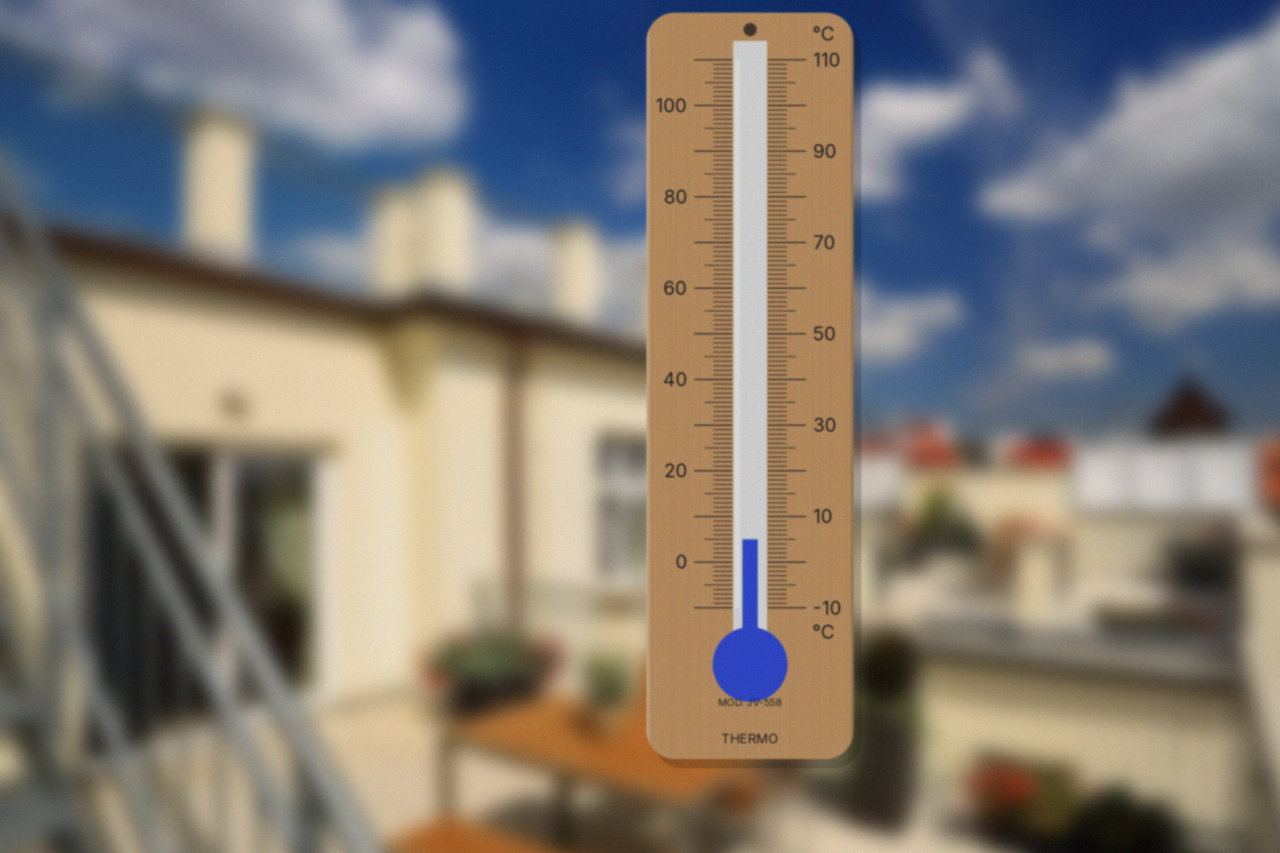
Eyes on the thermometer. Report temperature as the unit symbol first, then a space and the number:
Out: °C 5
